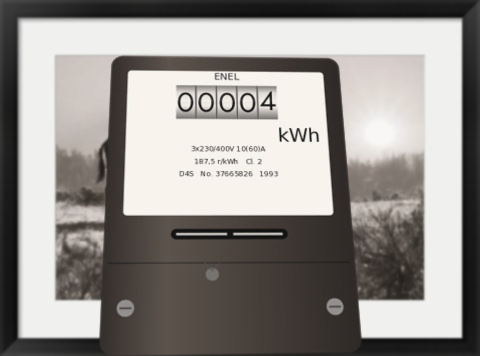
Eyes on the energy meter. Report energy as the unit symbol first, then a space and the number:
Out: kWh 4
